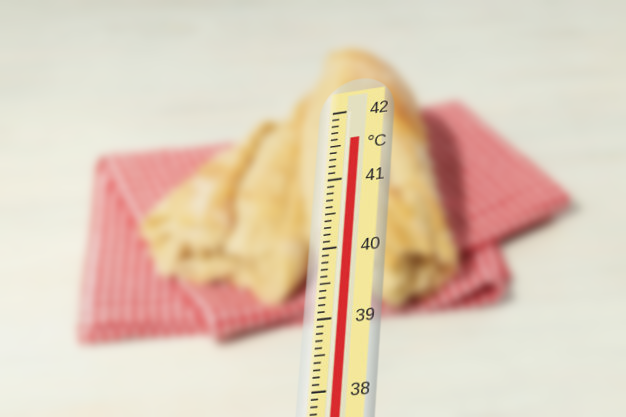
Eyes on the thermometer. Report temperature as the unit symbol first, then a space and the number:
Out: °C 41.6
